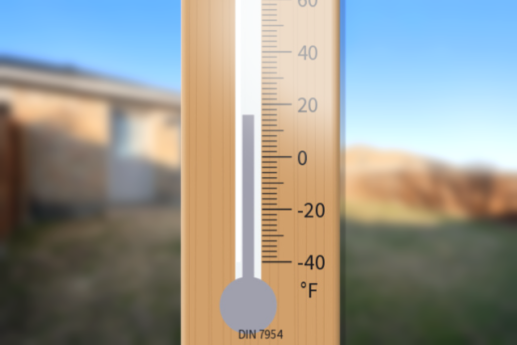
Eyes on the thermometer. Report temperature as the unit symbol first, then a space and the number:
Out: °F 16
